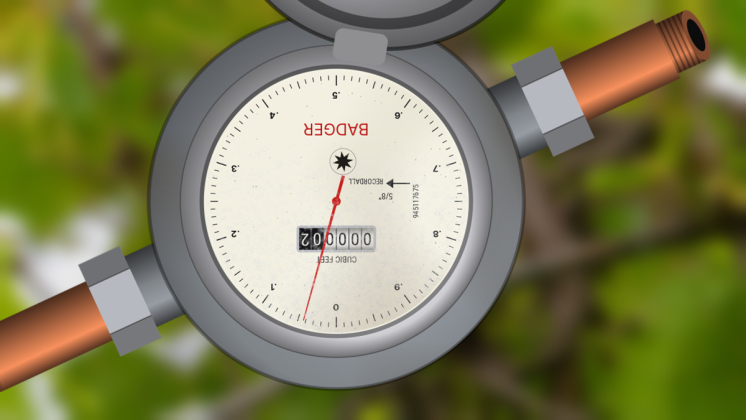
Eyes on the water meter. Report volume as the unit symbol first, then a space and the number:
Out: ft³ 2.04
